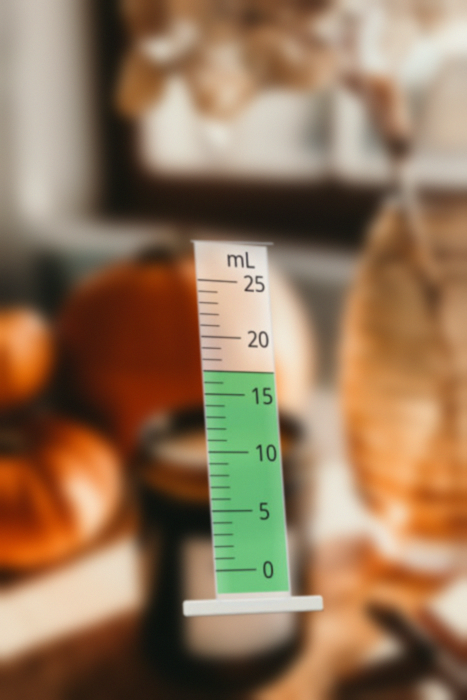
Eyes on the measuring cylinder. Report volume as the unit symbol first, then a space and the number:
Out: mL 17
